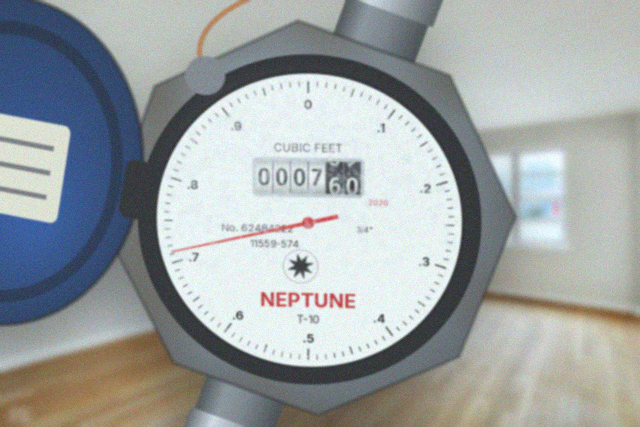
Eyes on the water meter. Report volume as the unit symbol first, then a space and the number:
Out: ft³ 759.71
